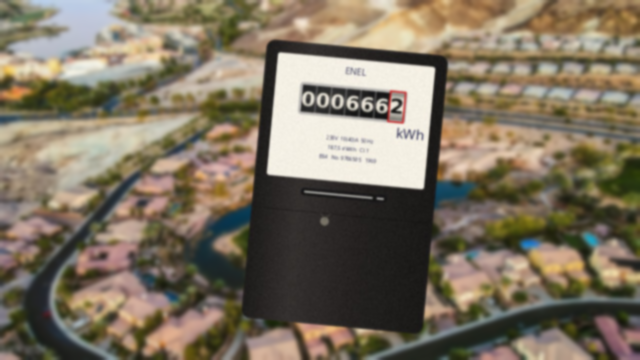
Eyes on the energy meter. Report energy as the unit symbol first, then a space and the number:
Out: kWh 666.2
